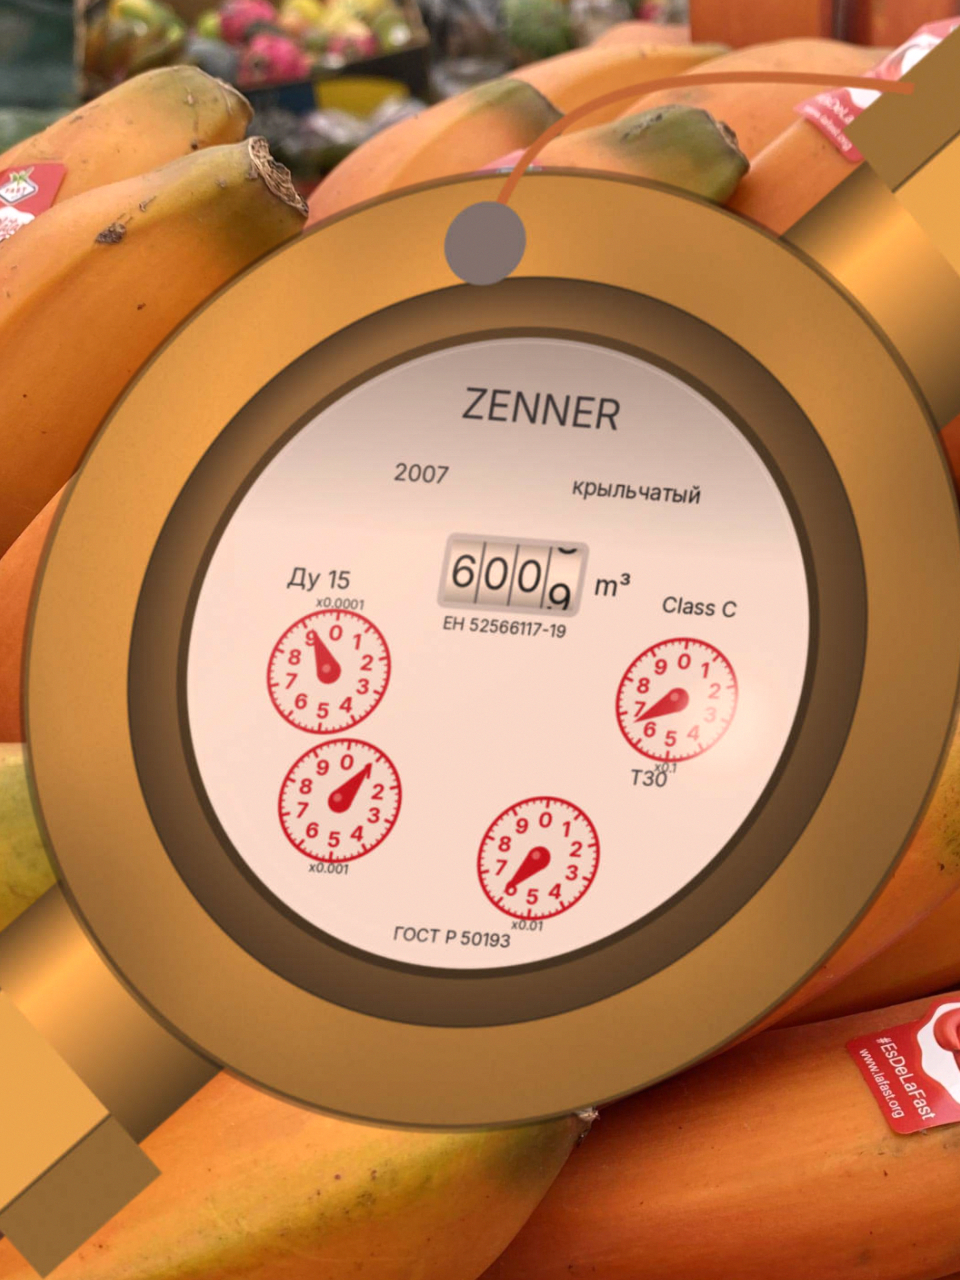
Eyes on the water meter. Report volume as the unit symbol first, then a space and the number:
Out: m³ 6008.6609
